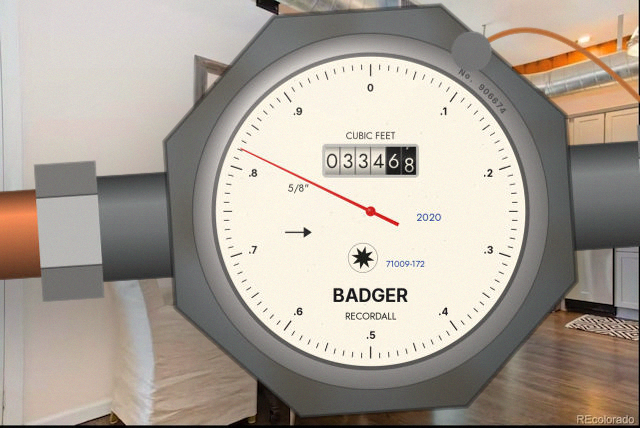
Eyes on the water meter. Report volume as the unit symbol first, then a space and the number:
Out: ft³ 33467.82
